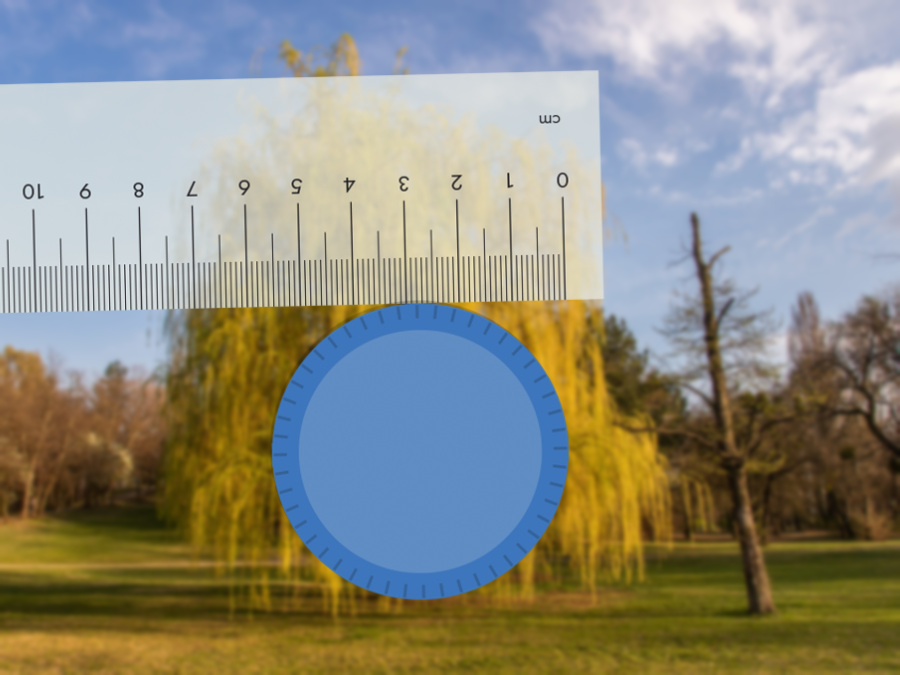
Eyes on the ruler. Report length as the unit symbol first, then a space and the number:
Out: cm 5.6
